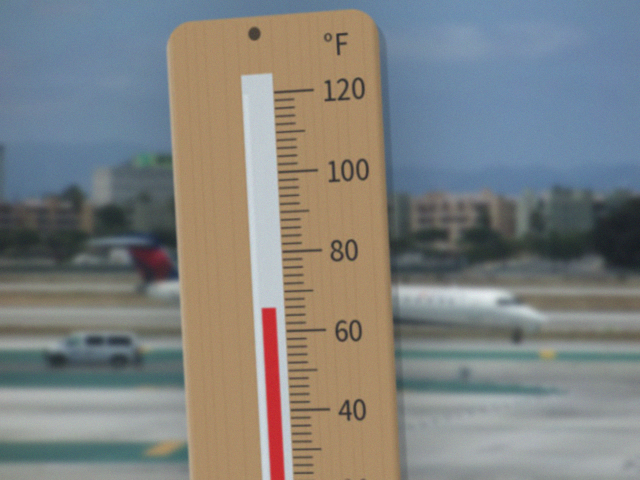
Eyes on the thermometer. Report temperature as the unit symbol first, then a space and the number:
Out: °F 66
